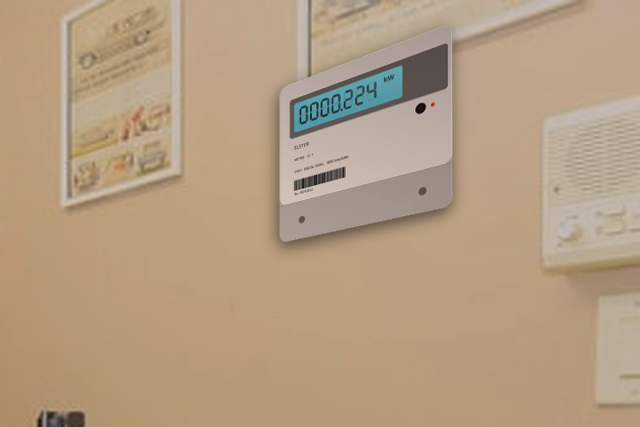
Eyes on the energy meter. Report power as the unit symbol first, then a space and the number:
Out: kW 0.224
